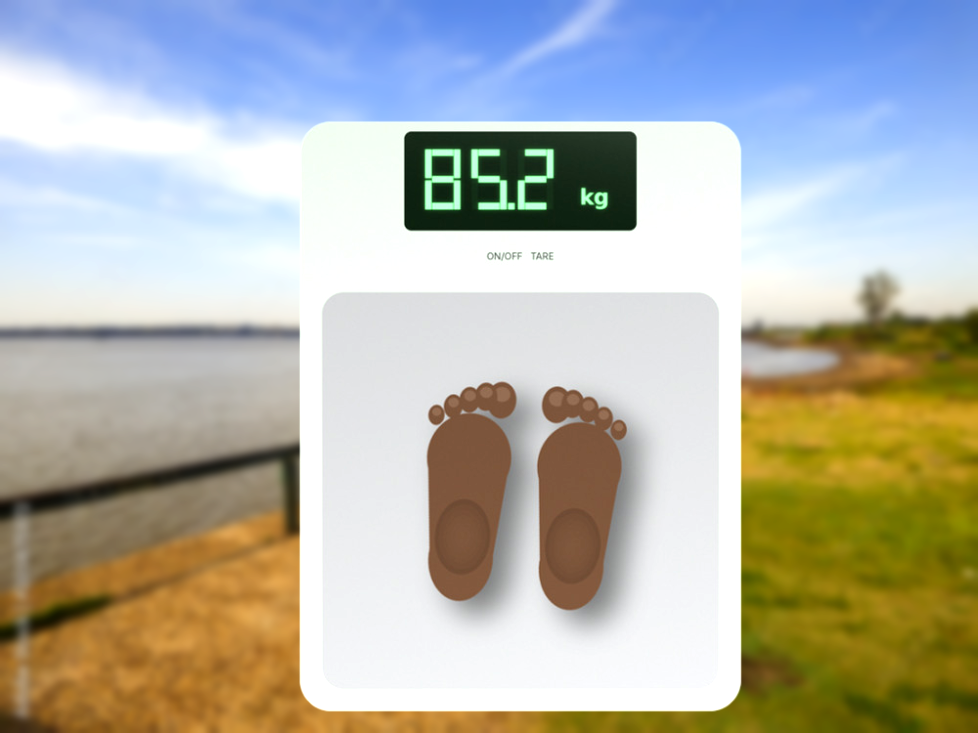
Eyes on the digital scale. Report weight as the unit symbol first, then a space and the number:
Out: kg 85.2
